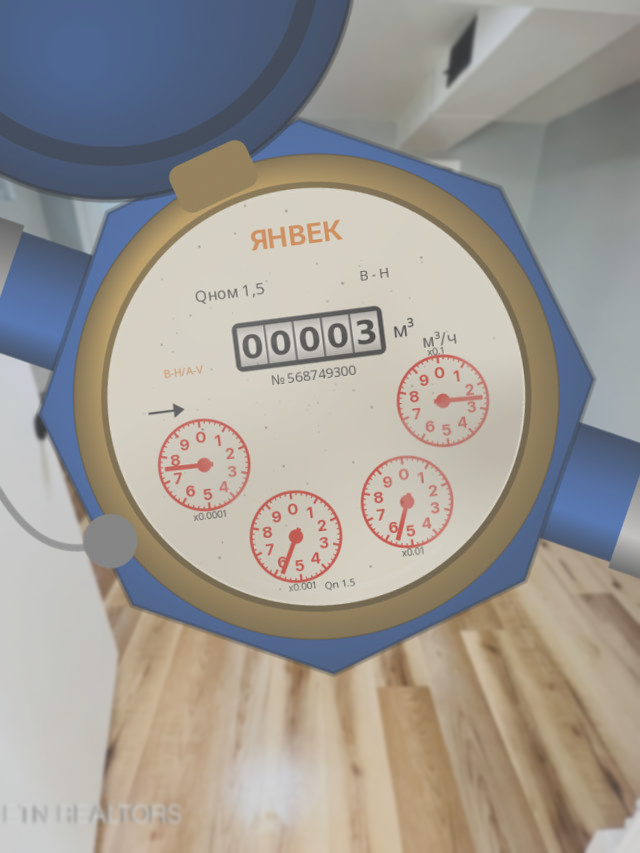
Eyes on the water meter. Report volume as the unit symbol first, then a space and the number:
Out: m³ 3.2557
